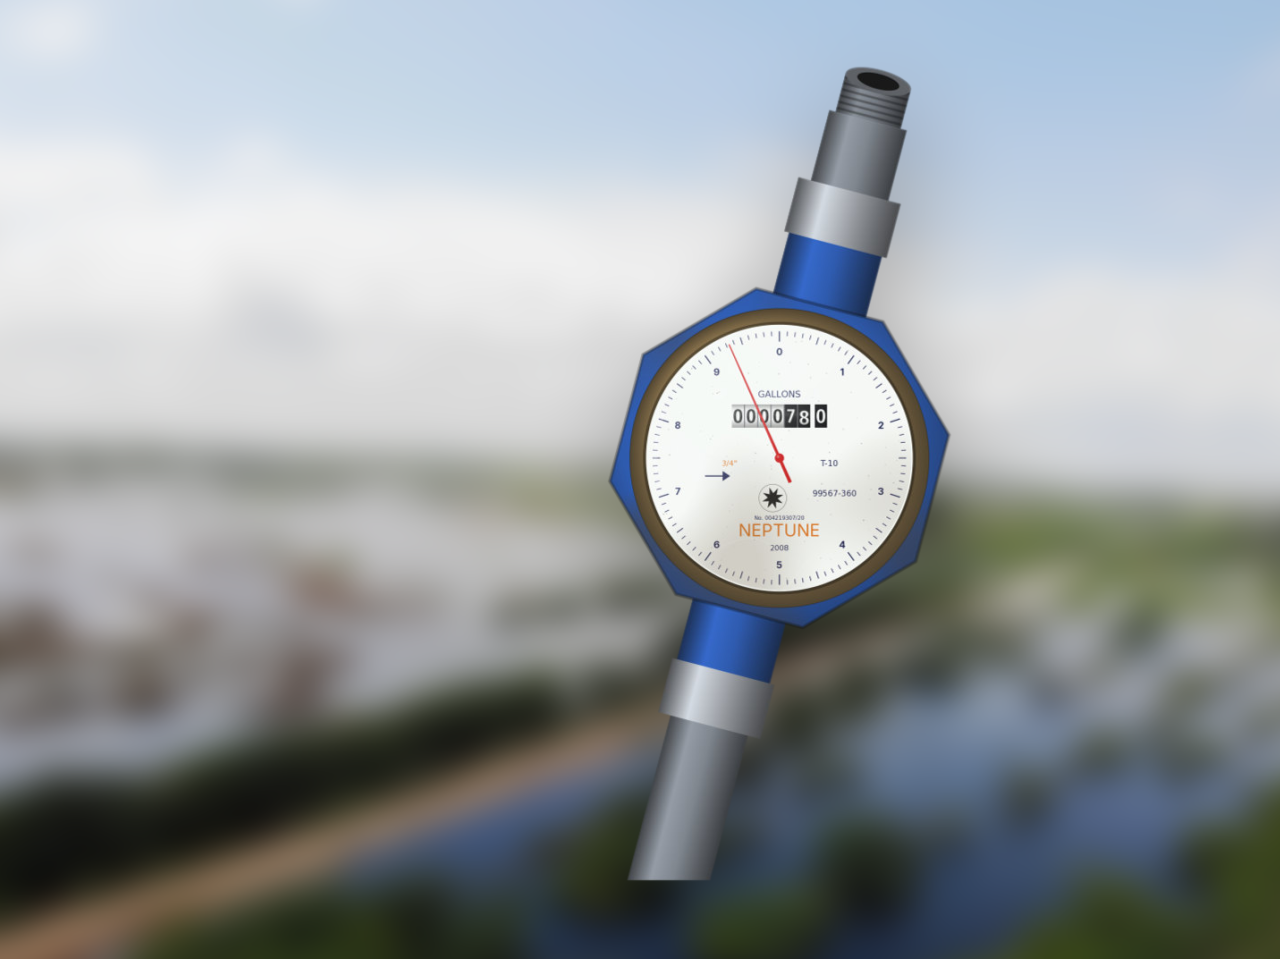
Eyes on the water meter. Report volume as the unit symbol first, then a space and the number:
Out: gal 779.3
